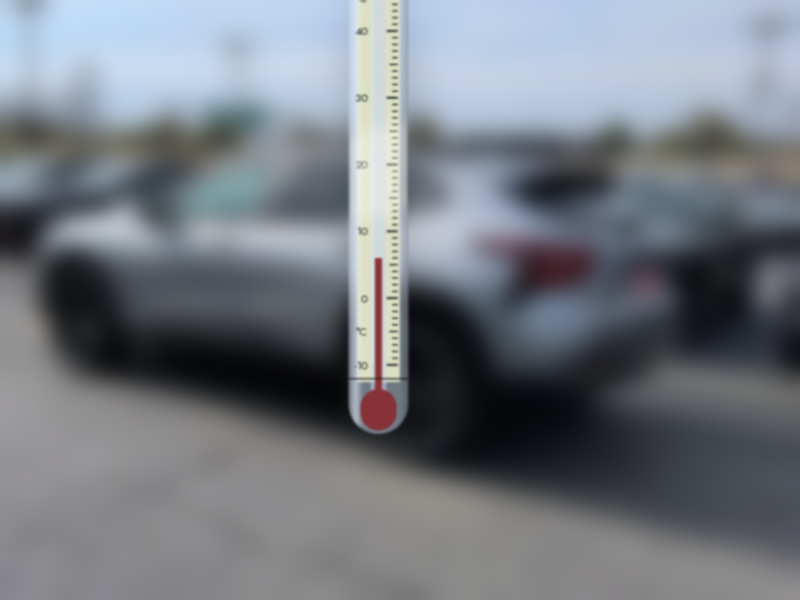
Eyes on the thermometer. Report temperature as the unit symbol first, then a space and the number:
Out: °C 6
